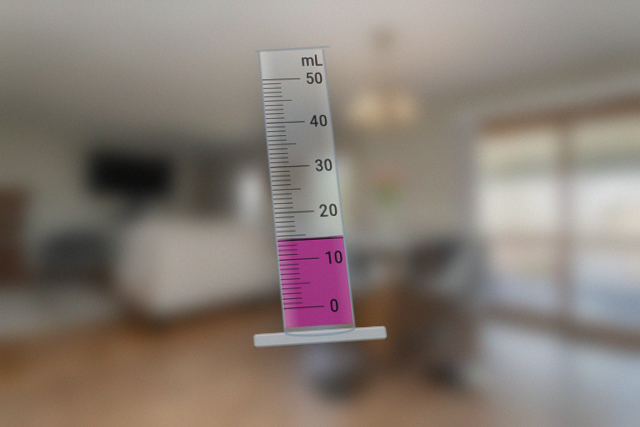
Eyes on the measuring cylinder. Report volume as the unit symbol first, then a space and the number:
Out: mL 14
